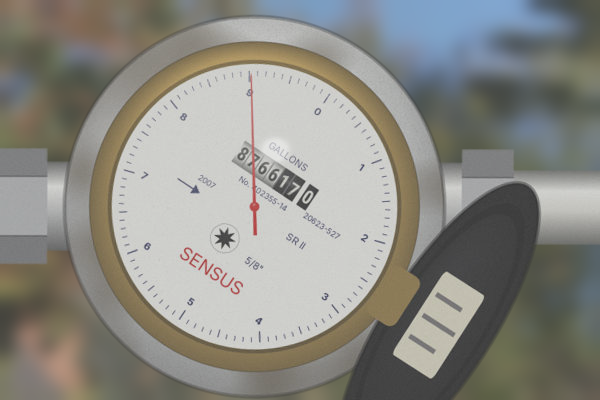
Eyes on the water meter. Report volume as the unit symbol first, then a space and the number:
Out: gal 8766169.0
